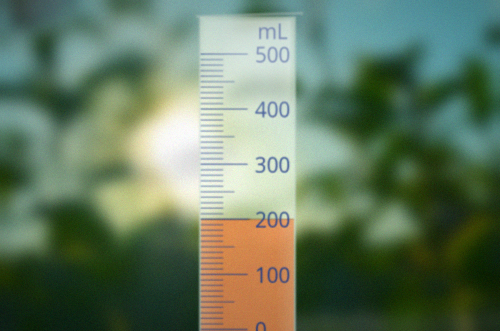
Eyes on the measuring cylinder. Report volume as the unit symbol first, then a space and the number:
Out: mL 200
